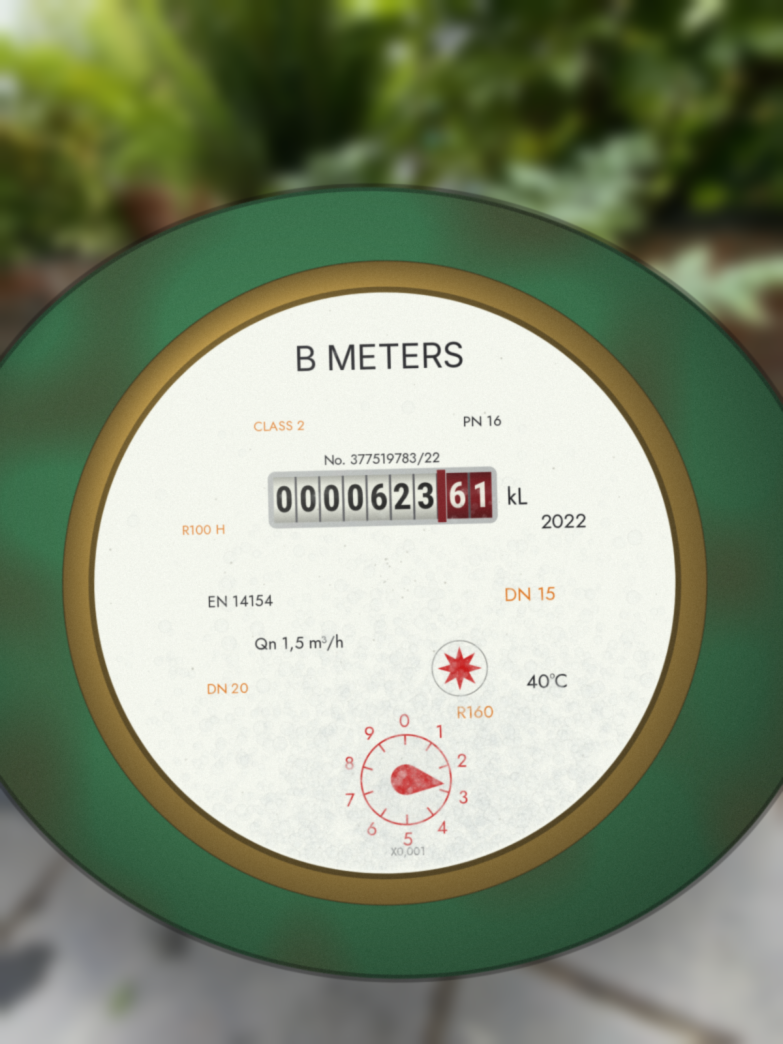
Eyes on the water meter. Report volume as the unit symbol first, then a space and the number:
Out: kL 623.612
